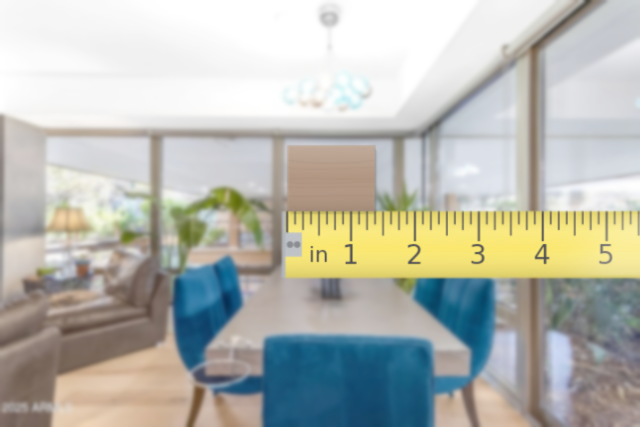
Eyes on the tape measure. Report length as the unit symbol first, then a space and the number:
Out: in 1.375
